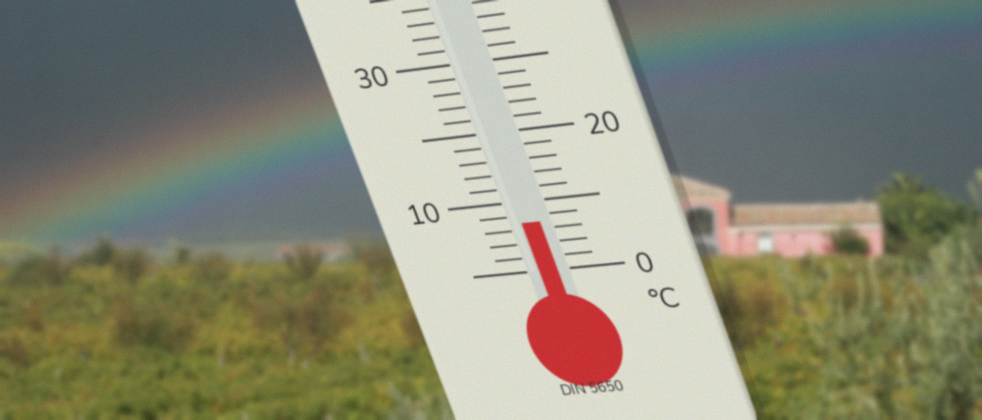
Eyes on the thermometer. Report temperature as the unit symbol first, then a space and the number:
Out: °C 7
